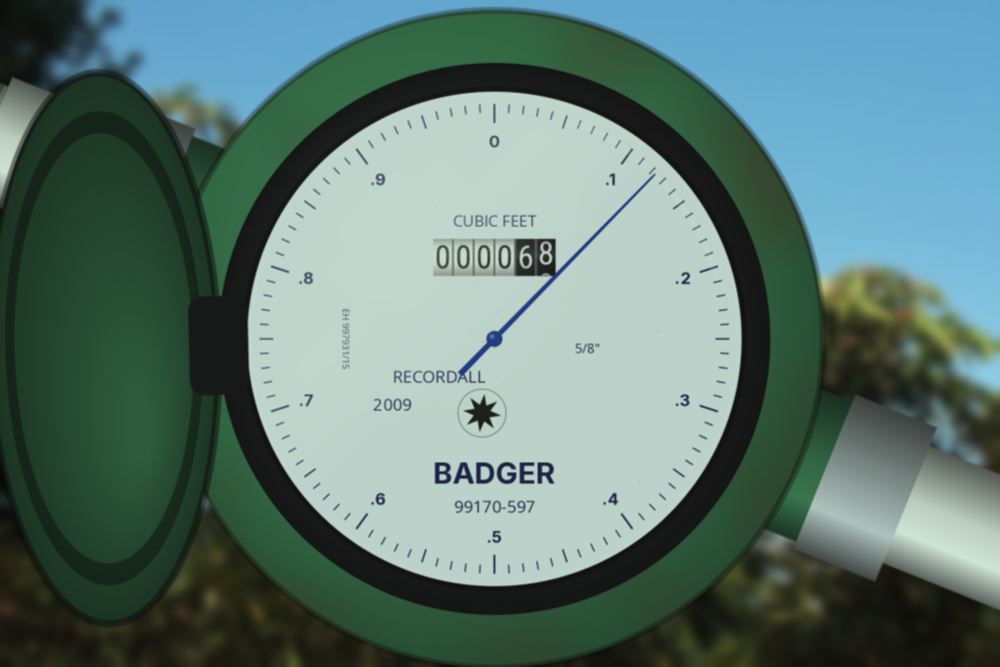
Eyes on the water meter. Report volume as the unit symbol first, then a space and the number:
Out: ft³ 68.12
